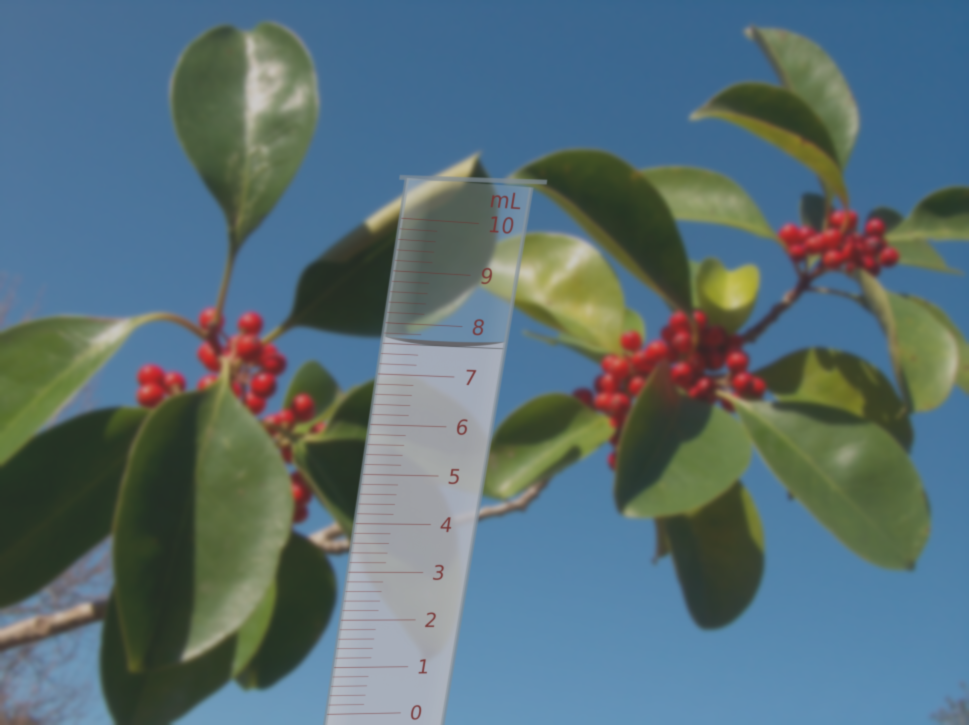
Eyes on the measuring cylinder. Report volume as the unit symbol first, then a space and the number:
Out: mL 7.6
